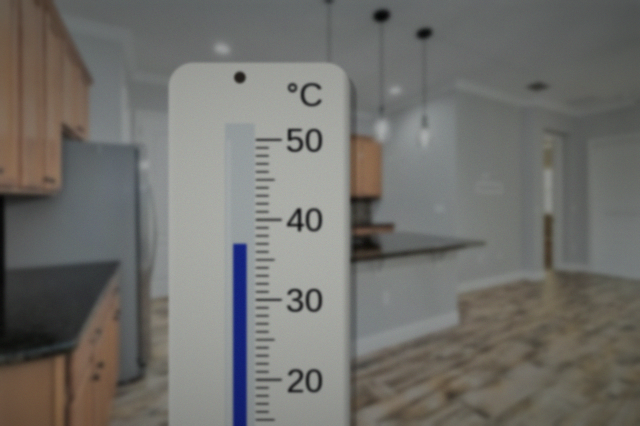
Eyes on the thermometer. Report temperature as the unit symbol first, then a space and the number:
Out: °C 37
